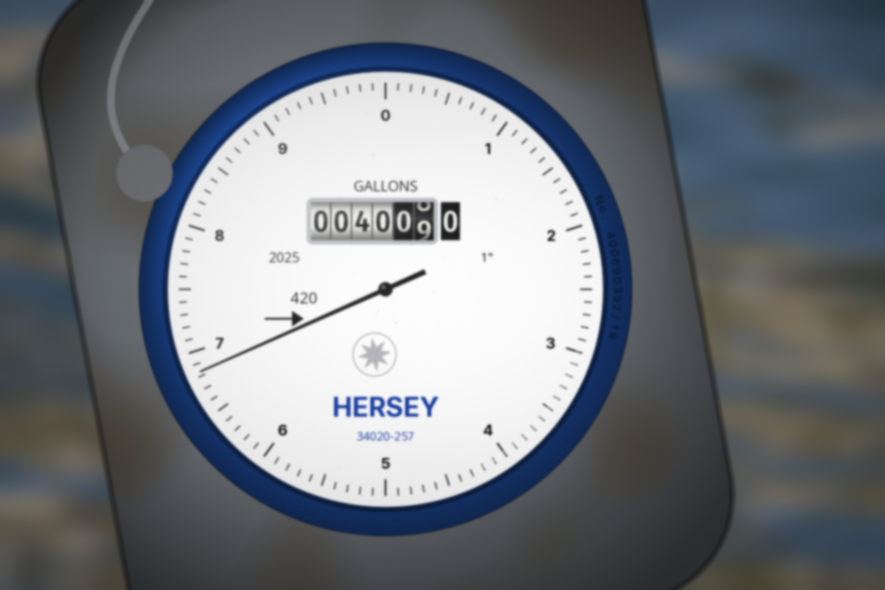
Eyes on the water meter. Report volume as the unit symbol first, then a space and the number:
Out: gal 40086.8
